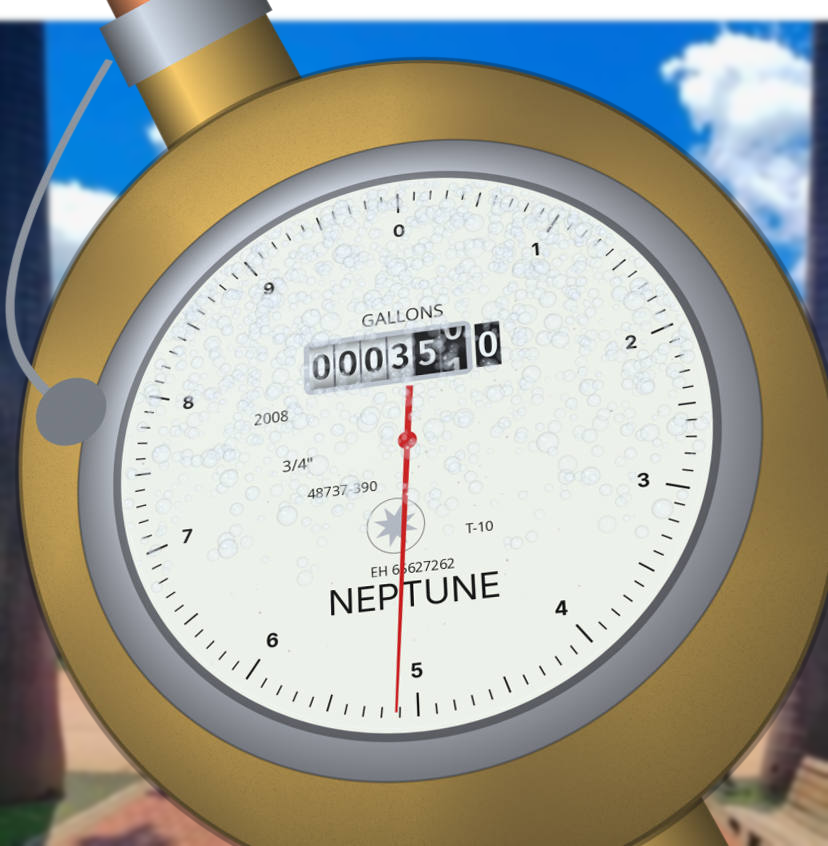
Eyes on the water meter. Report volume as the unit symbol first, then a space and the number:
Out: gal 3505.1
